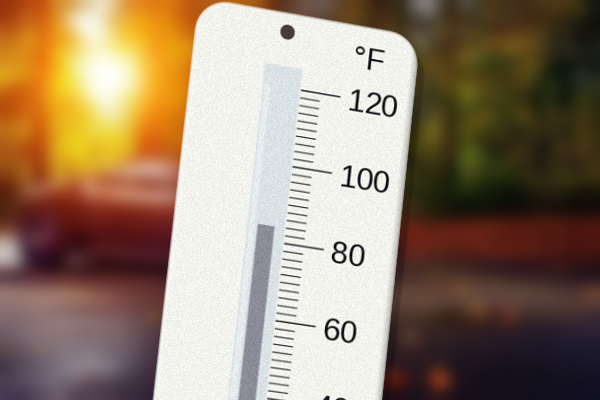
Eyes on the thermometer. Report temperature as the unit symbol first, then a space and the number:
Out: °F 84
